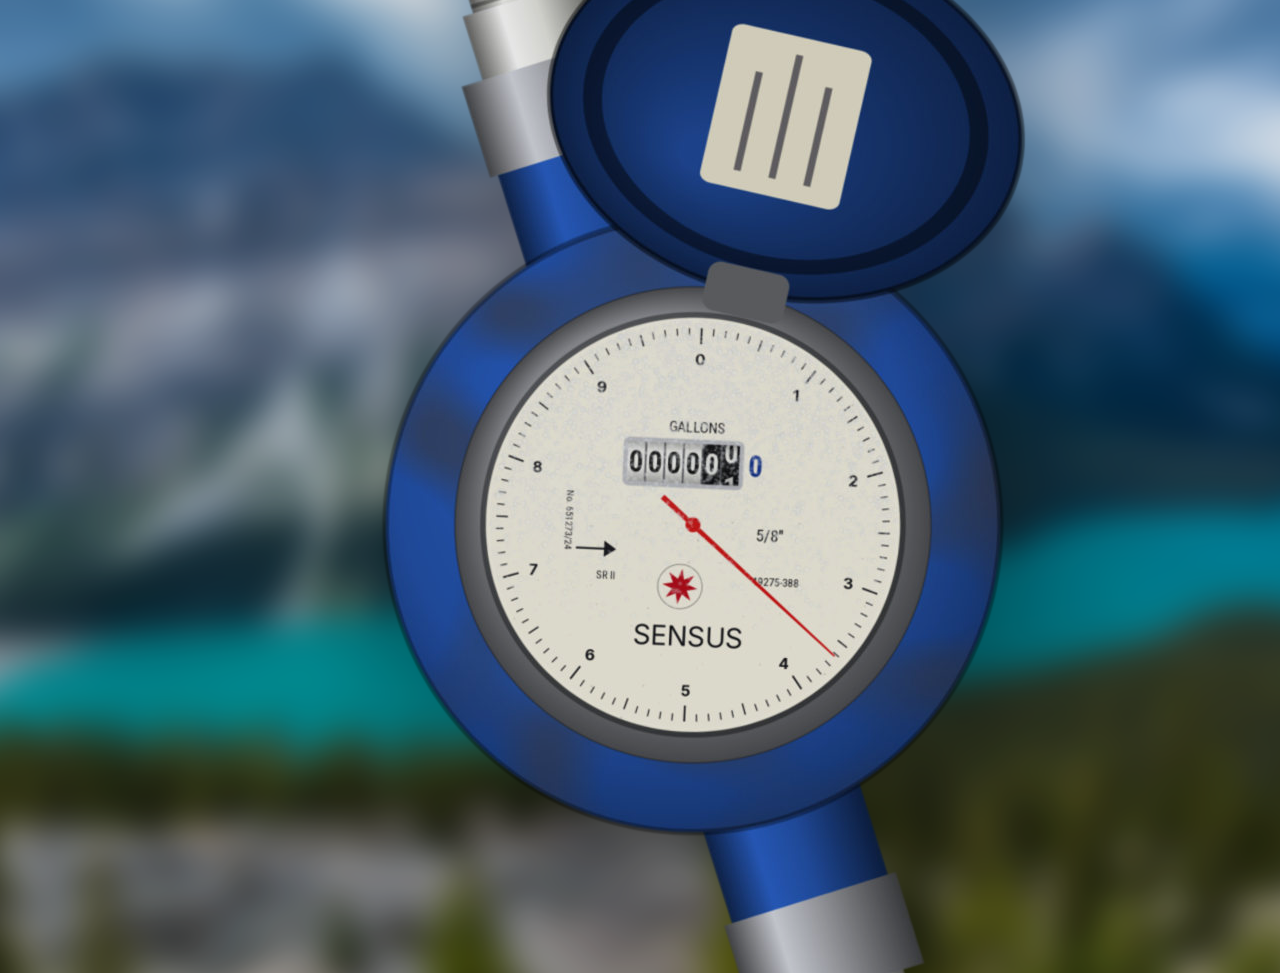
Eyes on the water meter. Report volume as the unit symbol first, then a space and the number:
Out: gal 3.6
